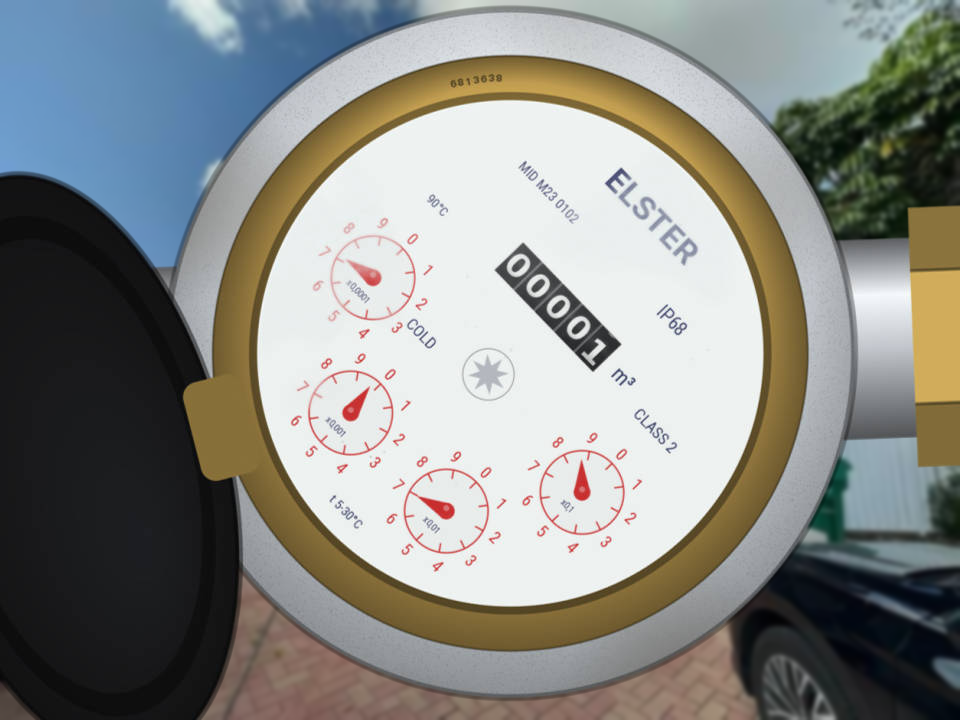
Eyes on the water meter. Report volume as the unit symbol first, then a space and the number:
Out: m³ 0.8697
